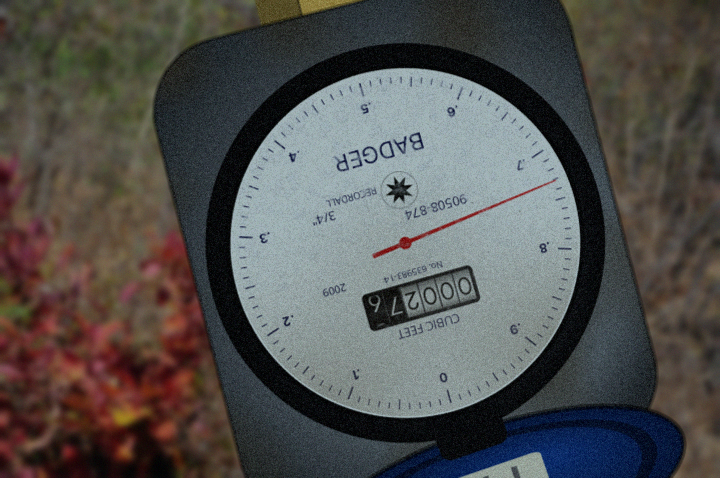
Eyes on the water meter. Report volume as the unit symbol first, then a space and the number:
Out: ft³ 275.73
